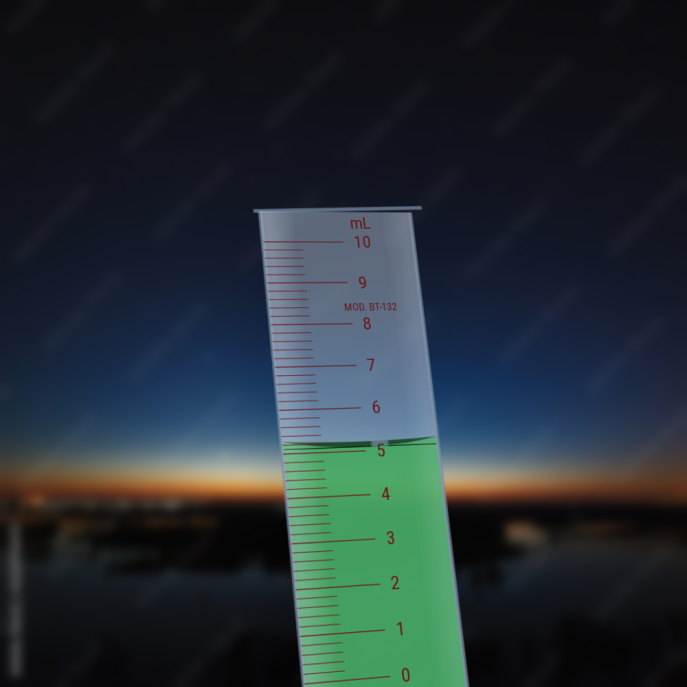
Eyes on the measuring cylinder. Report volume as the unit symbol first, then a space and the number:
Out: mL 5.1
